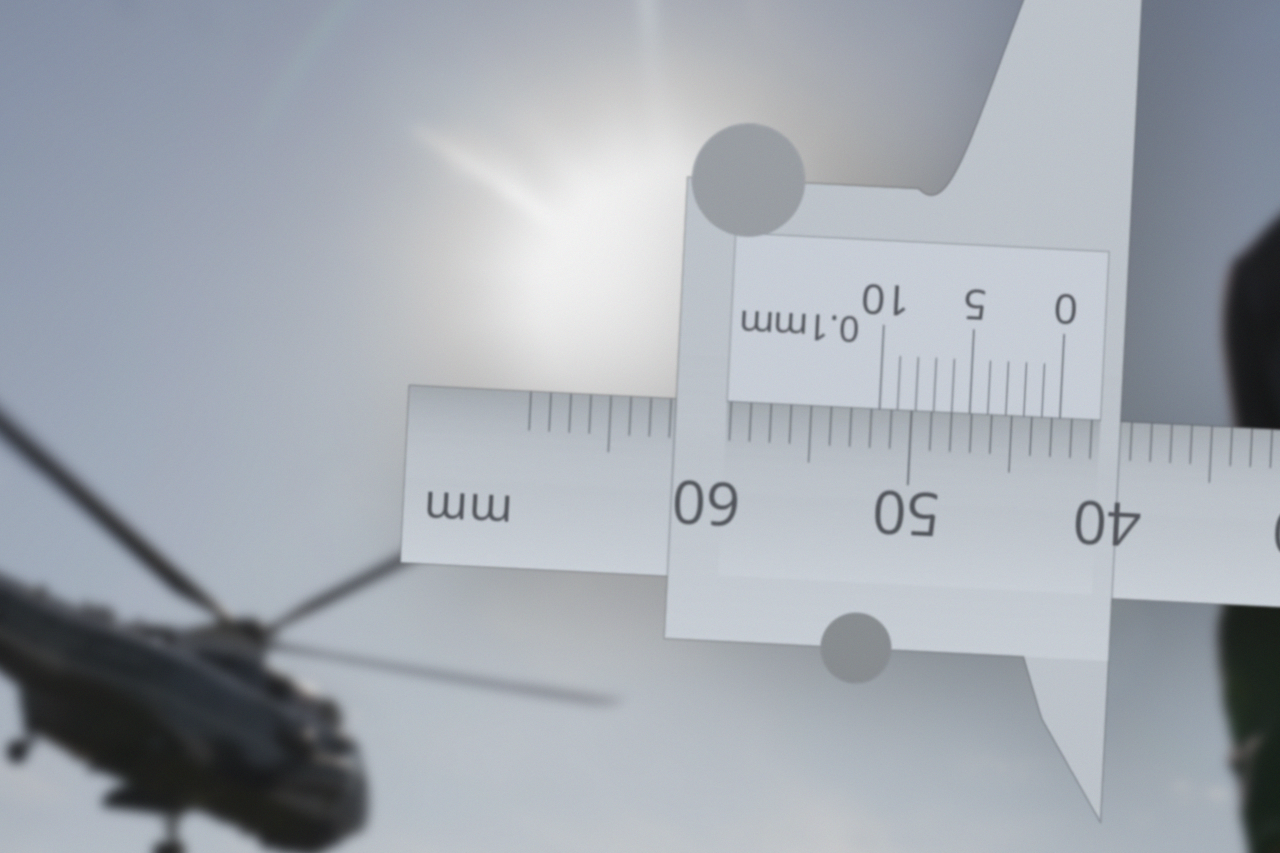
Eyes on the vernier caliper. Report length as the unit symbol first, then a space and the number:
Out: mm 42.6
